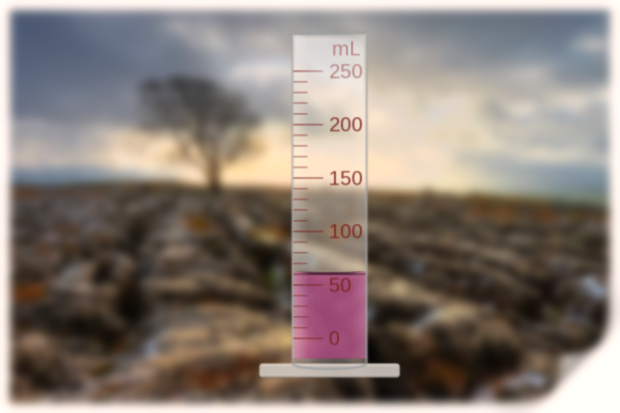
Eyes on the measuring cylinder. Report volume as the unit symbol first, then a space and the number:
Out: mL 60
